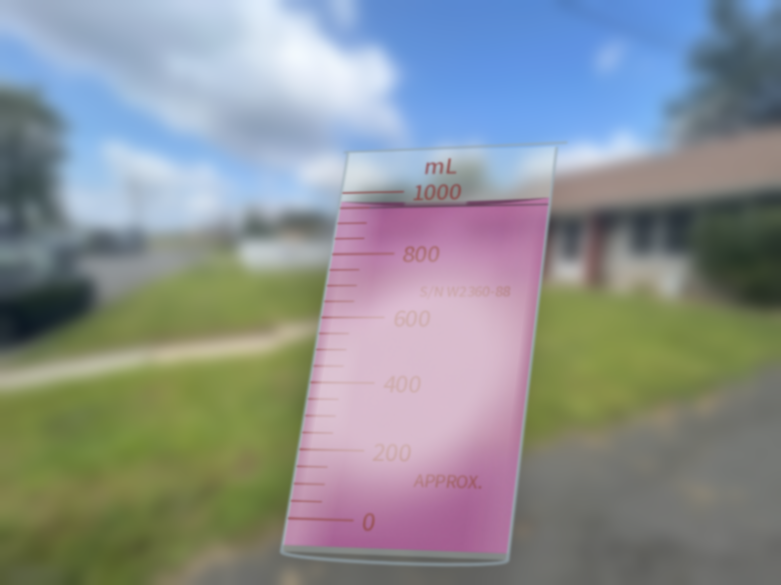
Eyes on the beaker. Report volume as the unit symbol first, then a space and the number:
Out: mL 950
